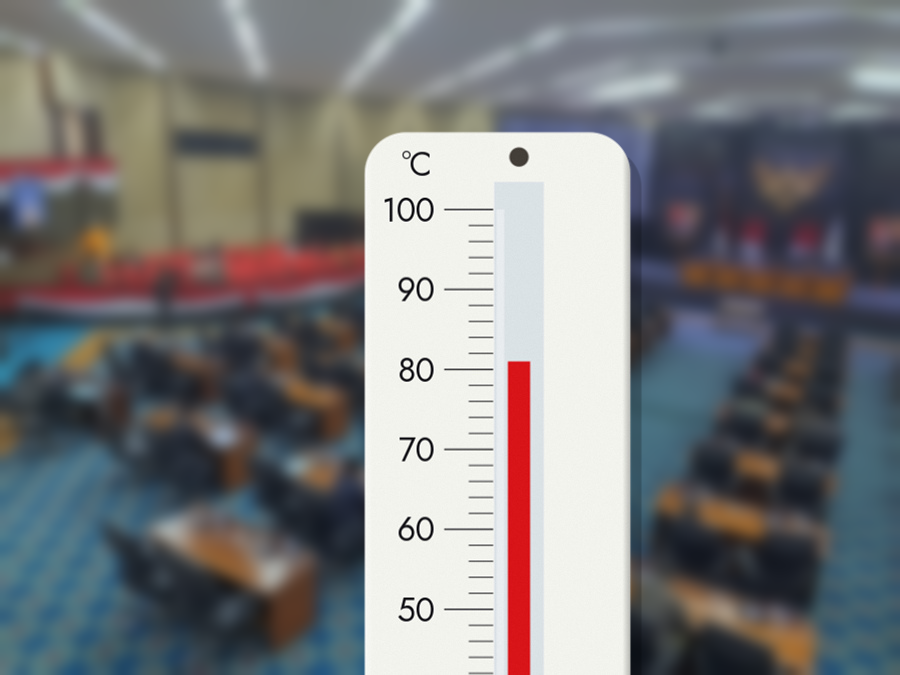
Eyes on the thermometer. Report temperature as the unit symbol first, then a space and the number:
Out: °C 81
